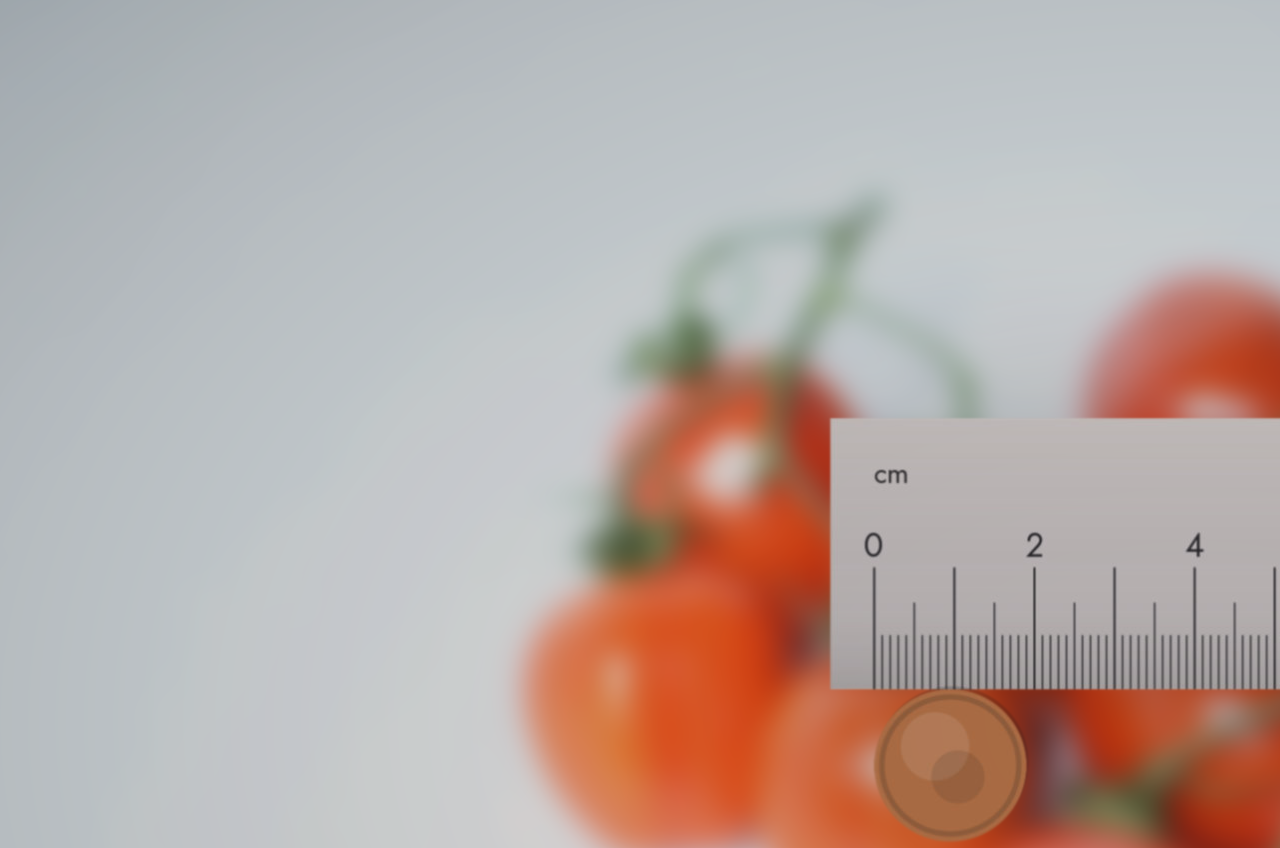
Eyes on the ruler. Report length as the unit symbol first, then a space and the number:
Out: cm 1.9
